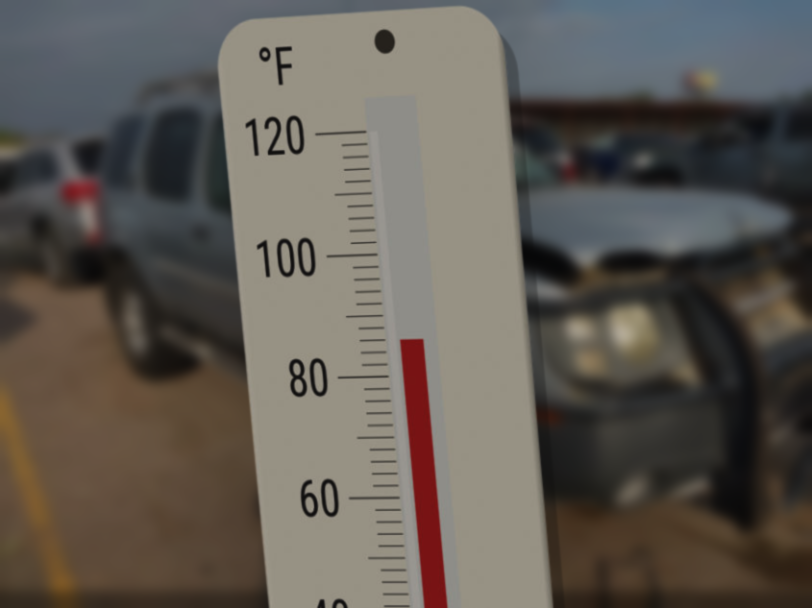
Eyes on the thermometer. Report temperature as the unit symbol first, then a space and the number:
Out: °F 86
